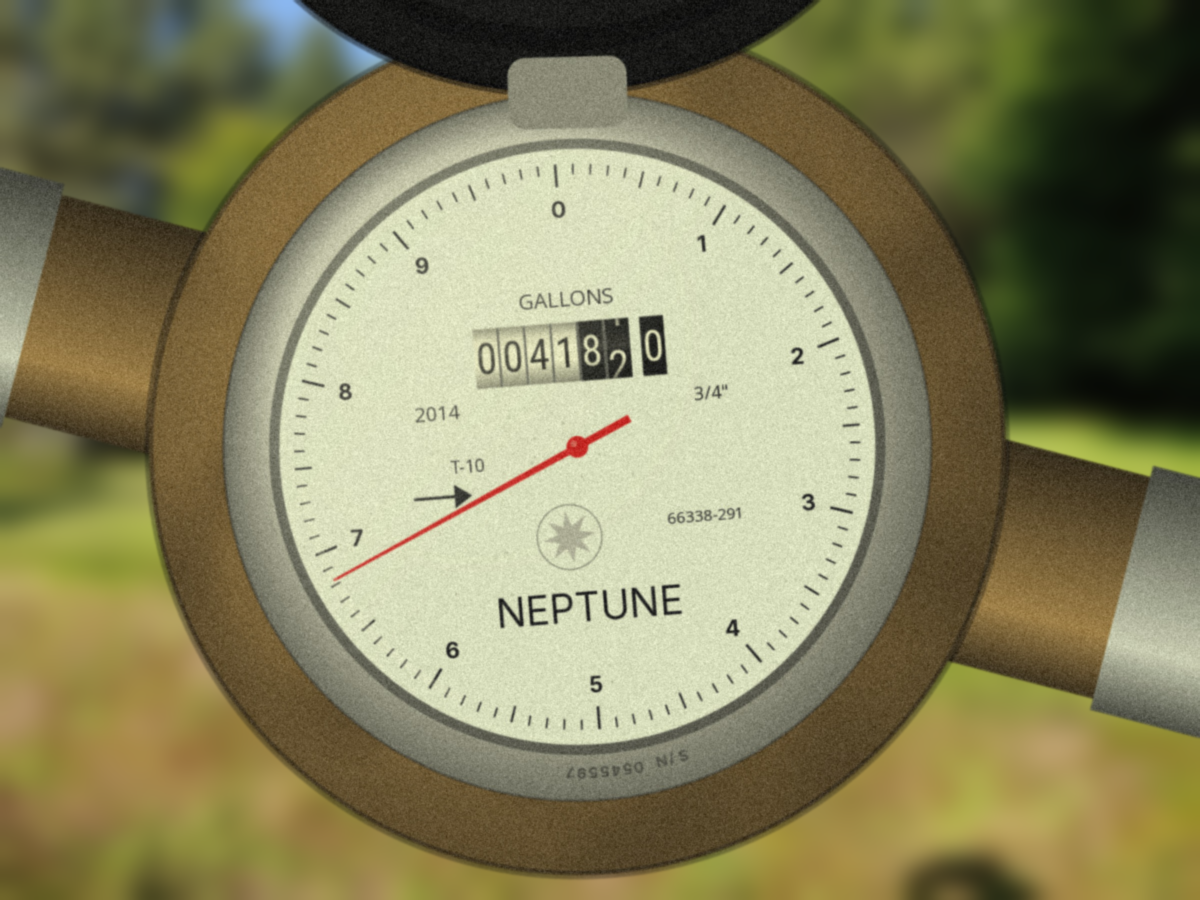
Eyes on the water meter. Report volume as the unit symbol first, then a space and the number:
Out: gal 41816.8
